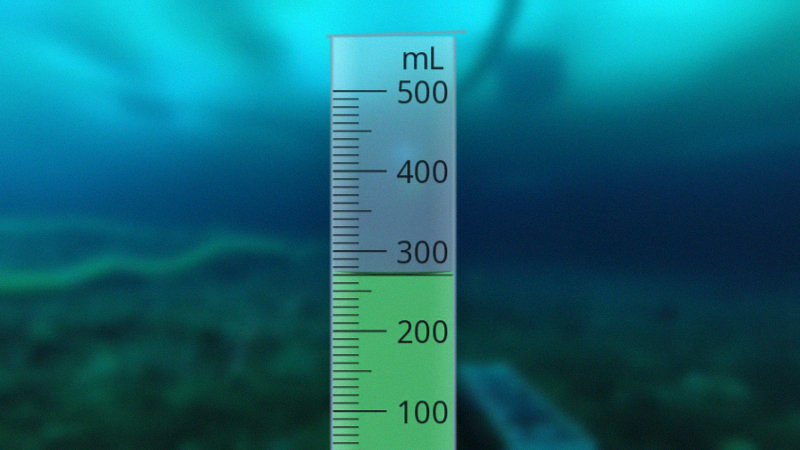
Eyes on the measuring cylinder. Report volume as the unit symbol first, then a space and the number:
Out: mL 270
